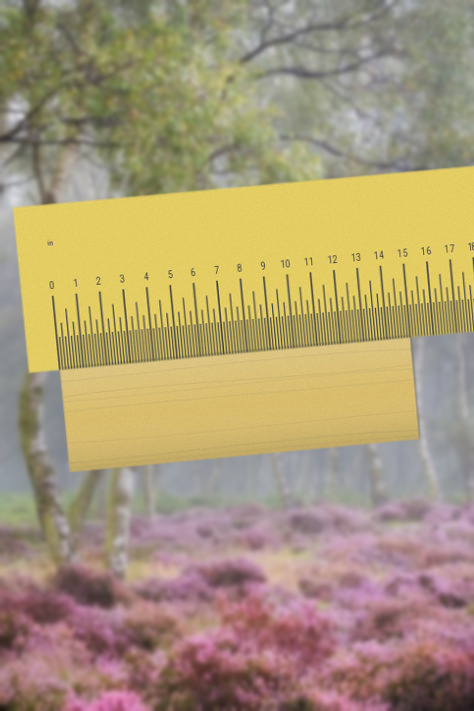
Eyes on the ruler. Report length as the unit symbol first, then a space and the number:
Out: in 15
